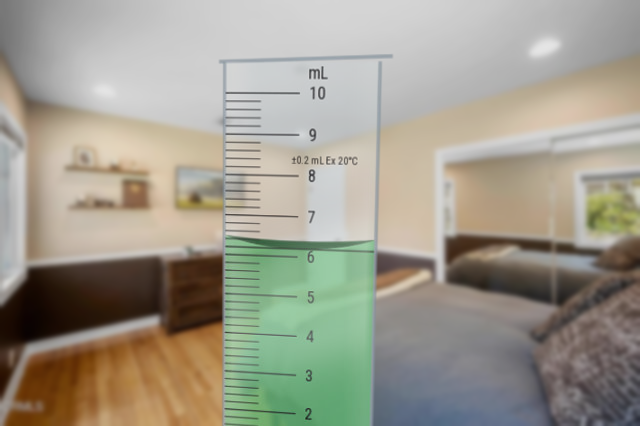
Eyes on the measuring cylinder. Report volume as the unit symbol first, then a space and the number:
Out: mL 6.2
